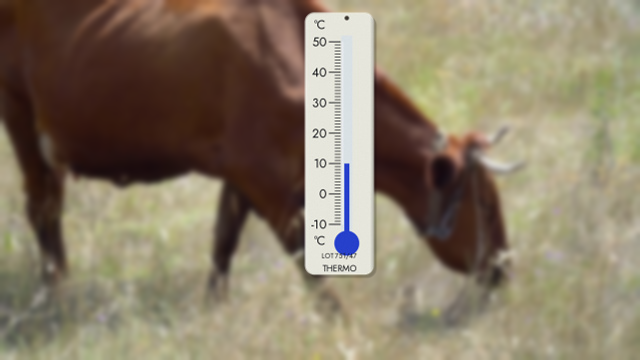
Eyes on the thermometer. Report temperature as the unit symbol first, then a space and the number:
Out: °C 10
